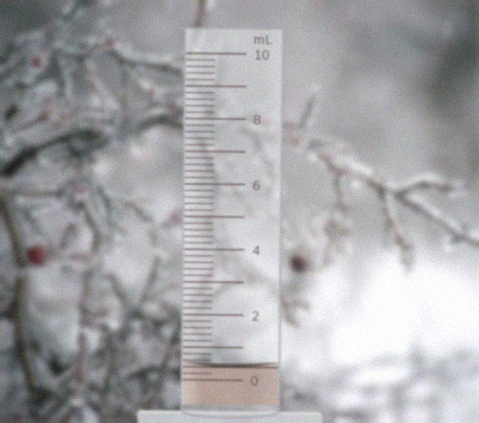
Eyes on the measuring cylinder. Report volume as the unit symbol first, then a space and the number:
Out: mL 0.4
